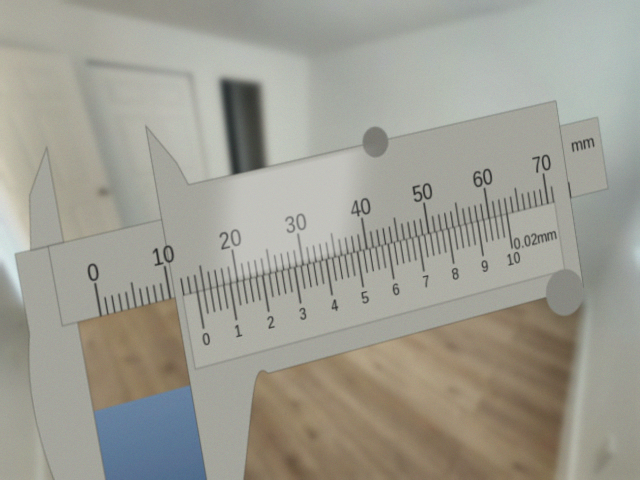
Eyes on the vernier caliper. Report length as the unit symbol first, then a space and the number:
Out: mm 14.0
